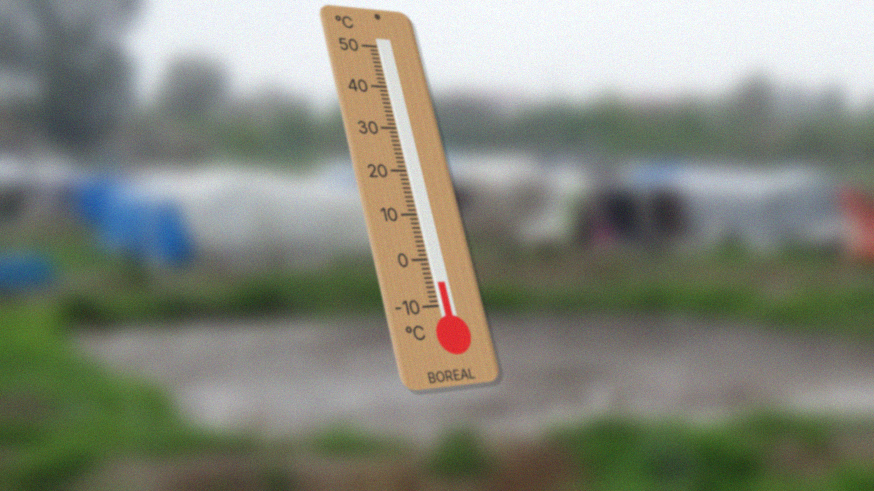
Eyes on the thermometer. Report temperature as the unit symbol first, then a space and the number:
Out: °C -5
